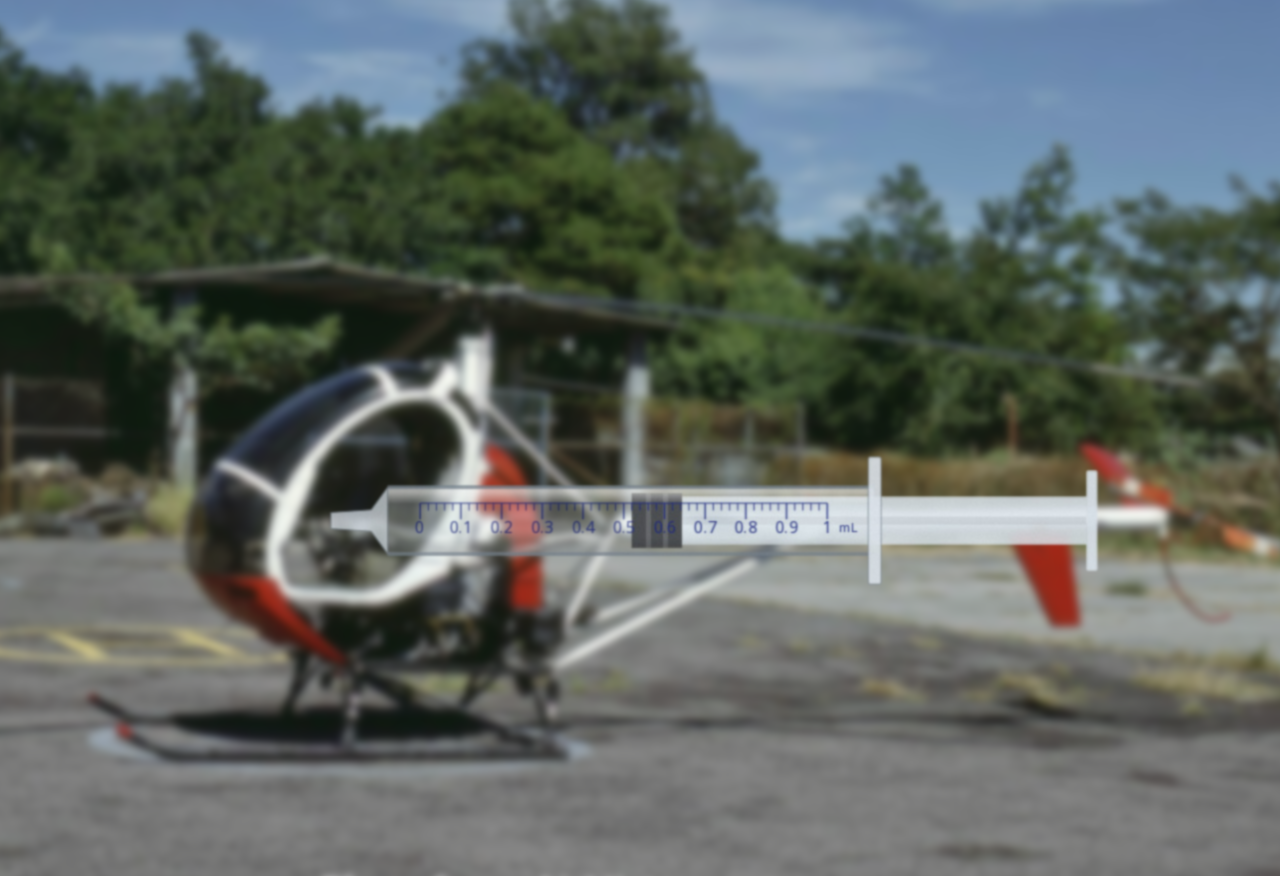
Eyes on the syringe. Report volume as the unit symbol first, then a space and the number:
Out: mL 0.52
